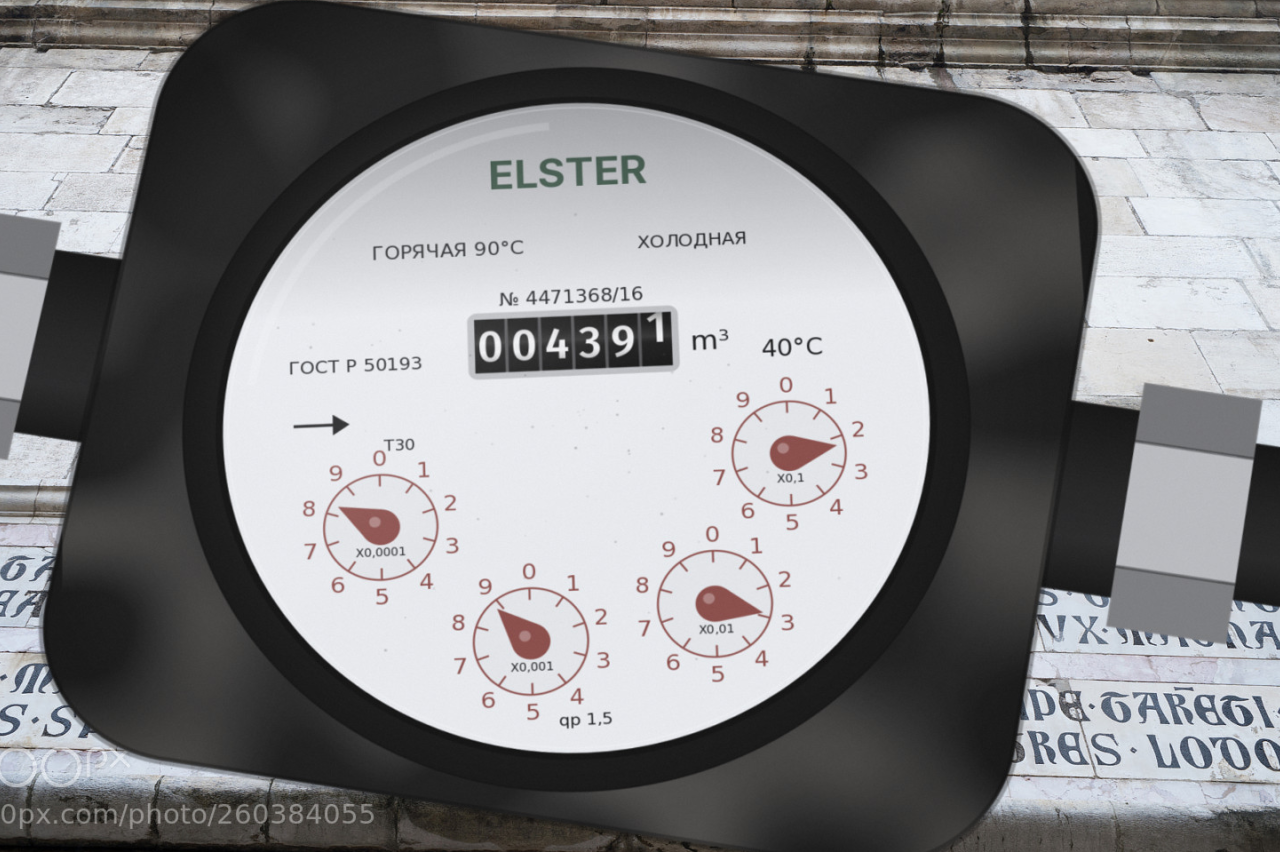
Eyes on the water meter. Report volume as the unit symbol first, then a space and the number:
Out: m³ 4391.2288
